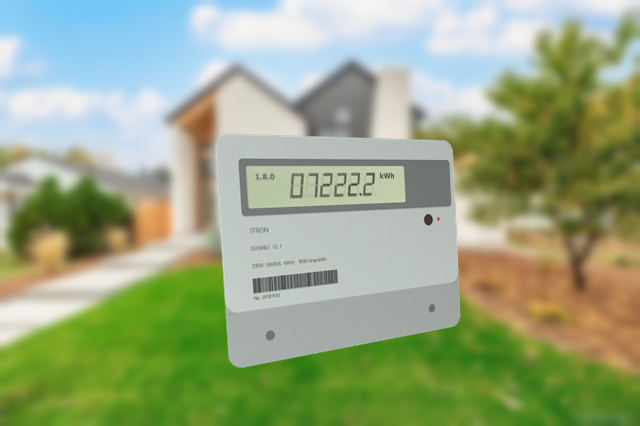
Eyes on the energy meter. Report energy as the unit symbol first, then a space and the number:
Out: kWh 7222.2
